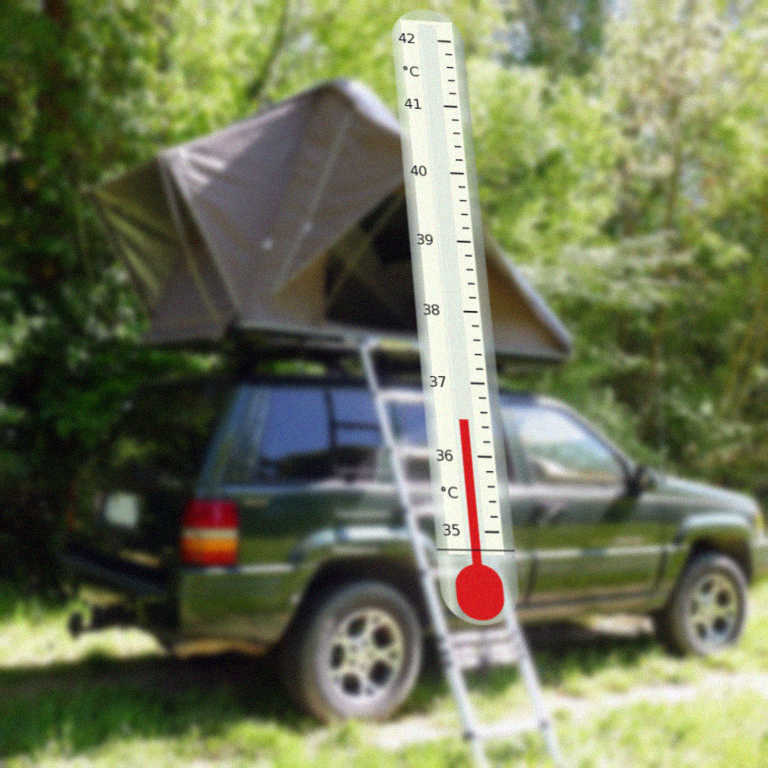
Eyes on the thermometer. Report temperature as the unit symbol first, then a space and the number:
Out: °C 36.5
